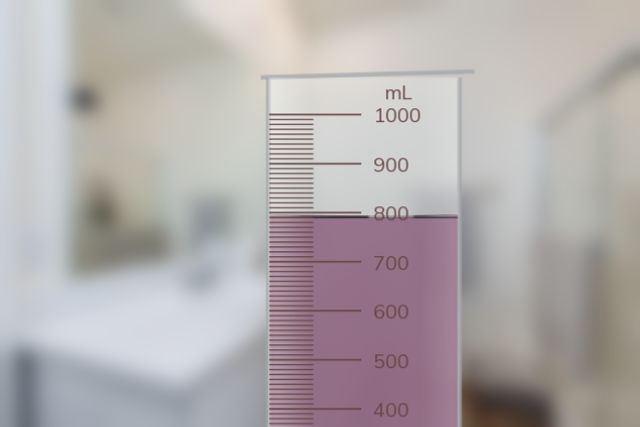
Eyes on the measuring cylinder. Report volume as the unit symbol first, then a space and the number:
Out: mL 790
